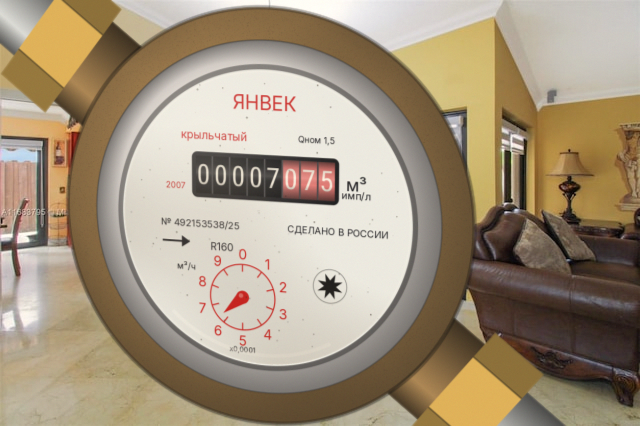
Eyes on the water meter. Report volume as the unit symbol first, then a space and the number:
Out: m³ 7.0756
